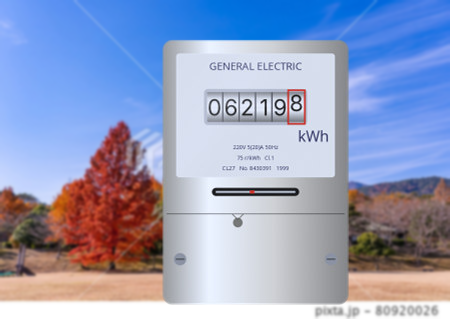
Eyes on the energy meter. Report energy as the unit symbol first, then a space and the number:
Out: kWh 6219.8
